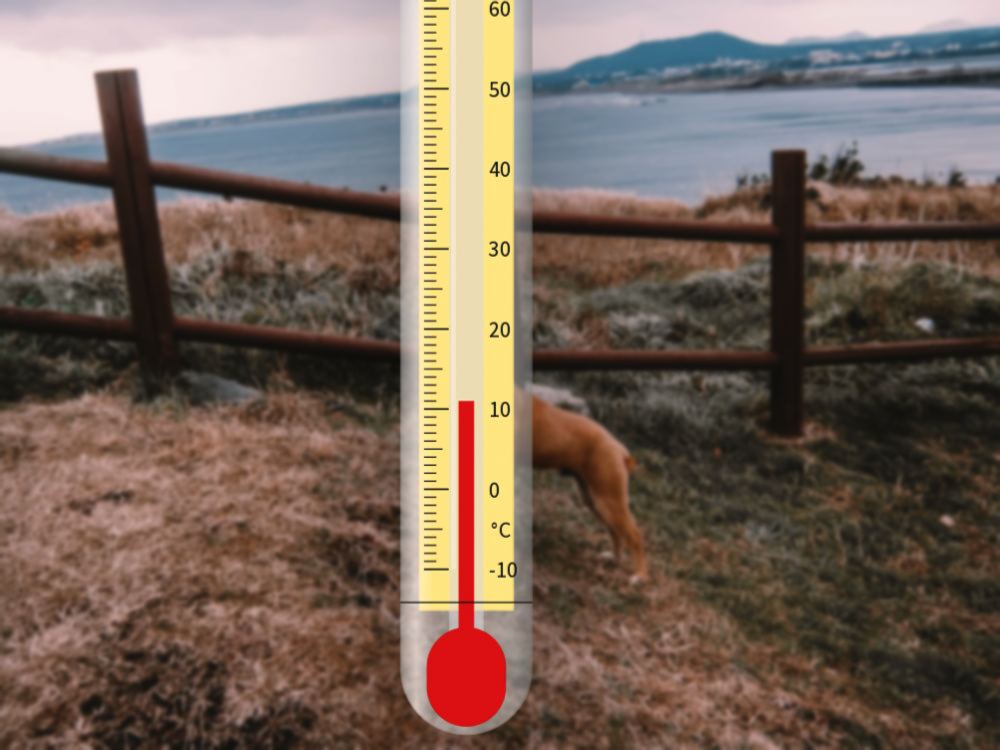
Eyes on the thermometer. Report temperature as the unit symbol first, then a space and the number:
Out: °C 11
